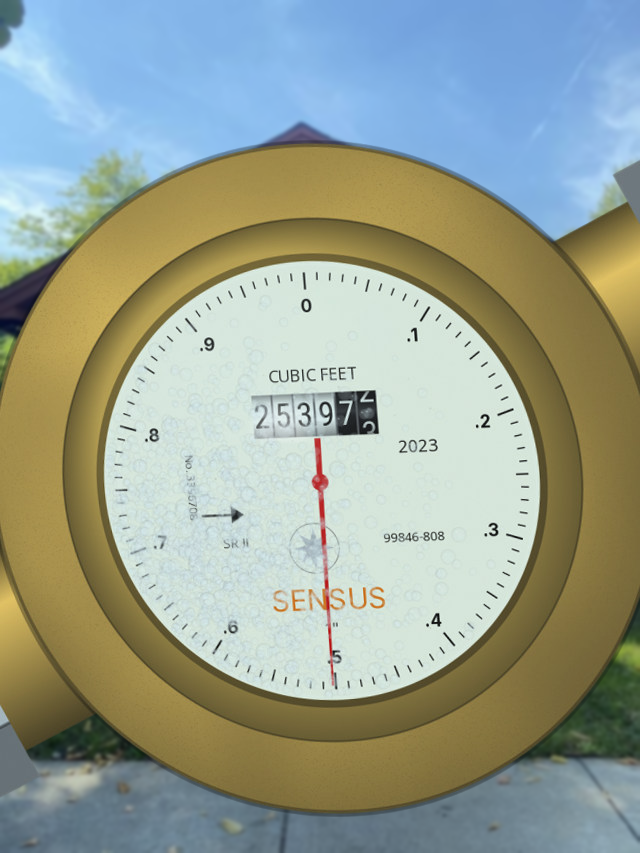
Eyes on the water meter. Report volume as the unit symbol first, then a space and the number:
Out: ft³ 253972.50
